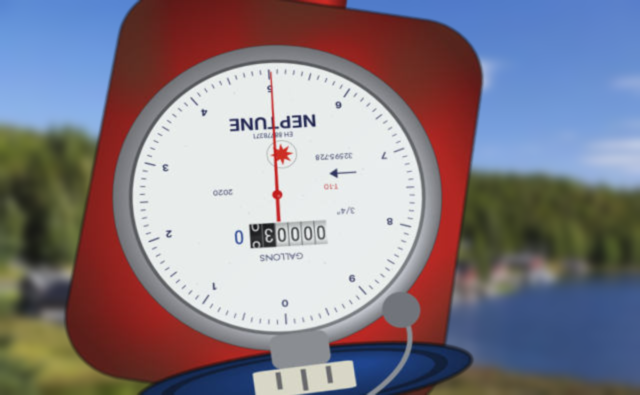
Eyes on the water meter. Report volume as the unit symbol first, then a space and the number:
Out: gal 385.0
